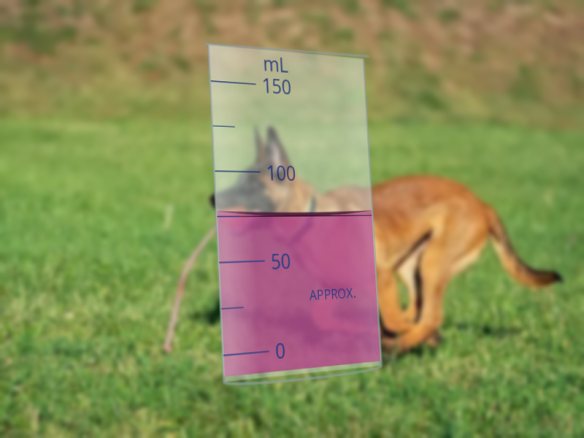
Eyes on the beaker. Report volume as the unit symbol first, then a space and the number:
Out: mL 75
